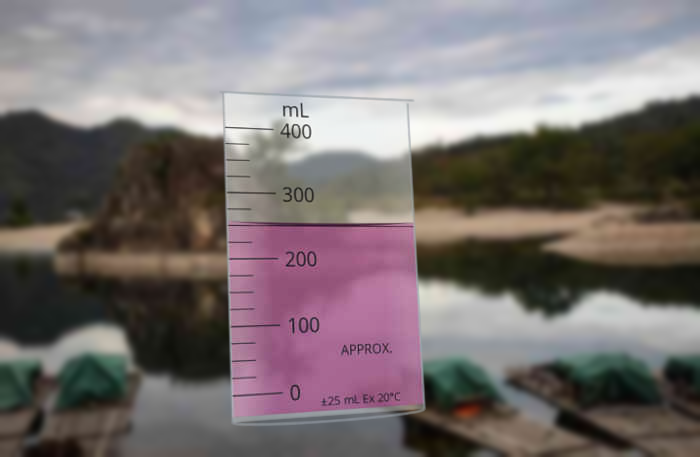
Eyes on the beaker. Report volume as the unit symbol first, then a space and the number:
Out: mL 250
